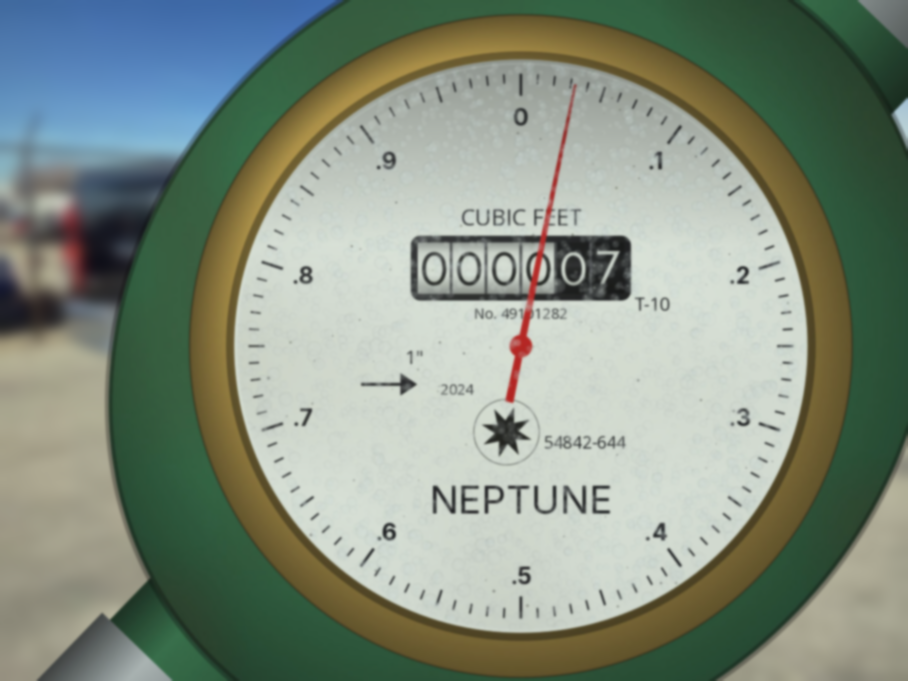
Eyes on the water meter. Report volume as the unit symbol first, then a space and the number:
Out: ft³ 7.03
